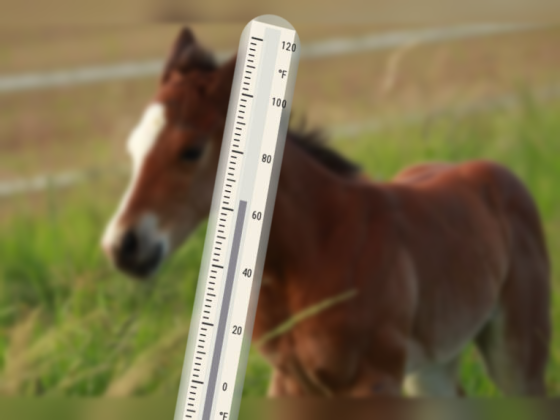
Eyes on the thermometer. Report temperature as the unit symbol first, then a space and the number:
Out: °F 64
